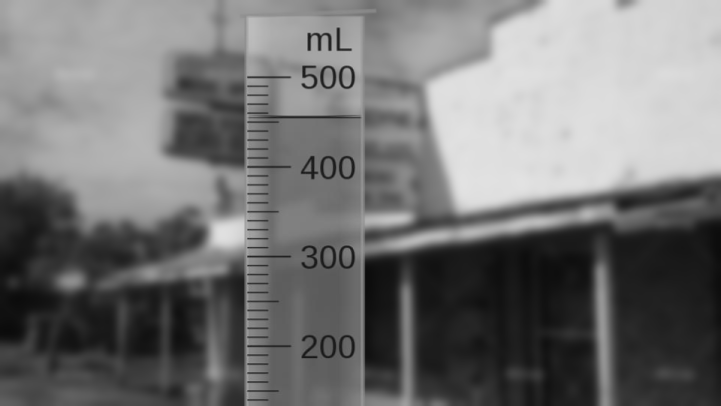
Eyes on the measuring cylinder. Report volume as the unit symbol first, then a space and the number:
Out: mL 455
